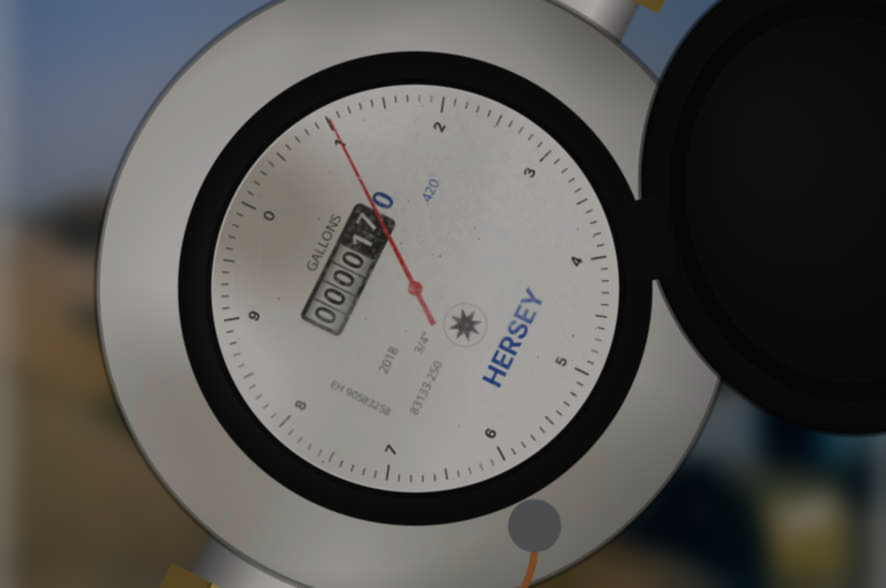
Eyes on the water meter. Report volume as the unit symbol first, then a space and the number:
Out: gal 171.0
